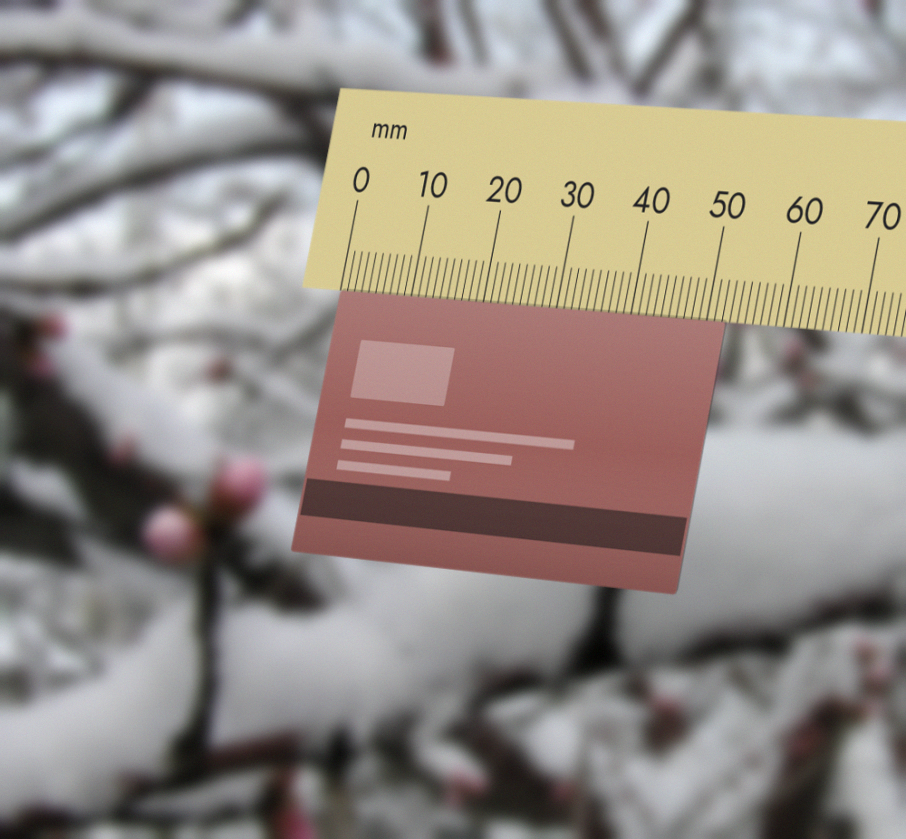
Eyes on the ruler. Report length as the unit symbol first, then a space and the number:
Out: mm 52.5
